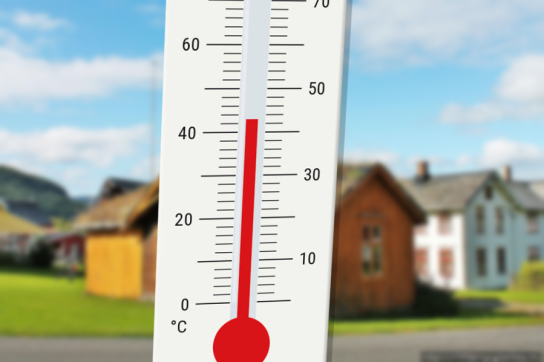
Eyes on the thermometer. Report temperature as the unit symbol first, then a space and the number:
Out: °C 43
